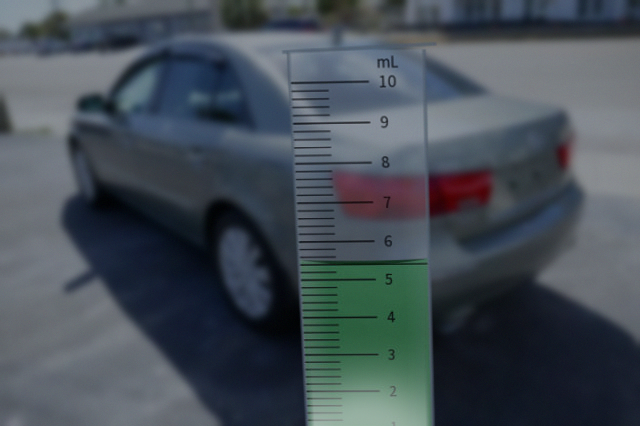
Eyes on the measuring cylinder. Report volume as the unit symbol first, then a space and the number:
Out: mL 5.4
